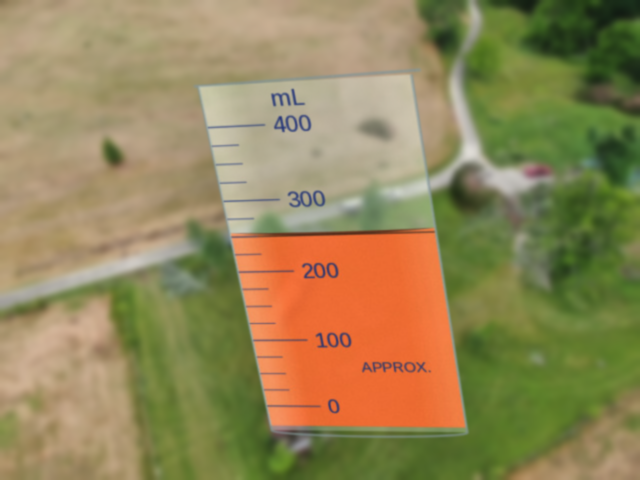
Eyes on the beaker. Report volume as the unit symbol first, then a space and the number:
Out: mL 250
